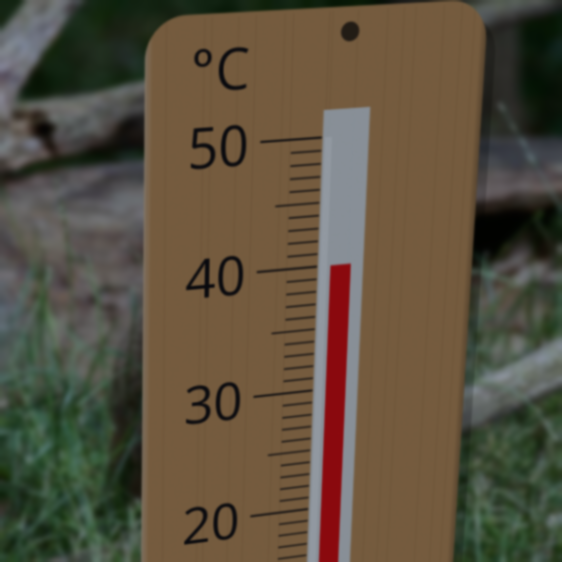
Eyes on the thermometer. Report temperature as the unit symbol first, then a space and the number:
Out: °C 40
